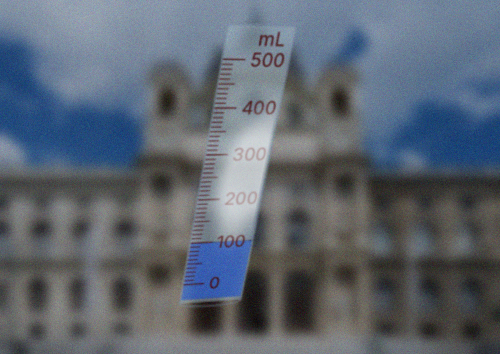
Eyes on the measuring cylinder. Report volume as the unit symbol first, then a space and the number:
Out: mL 100
